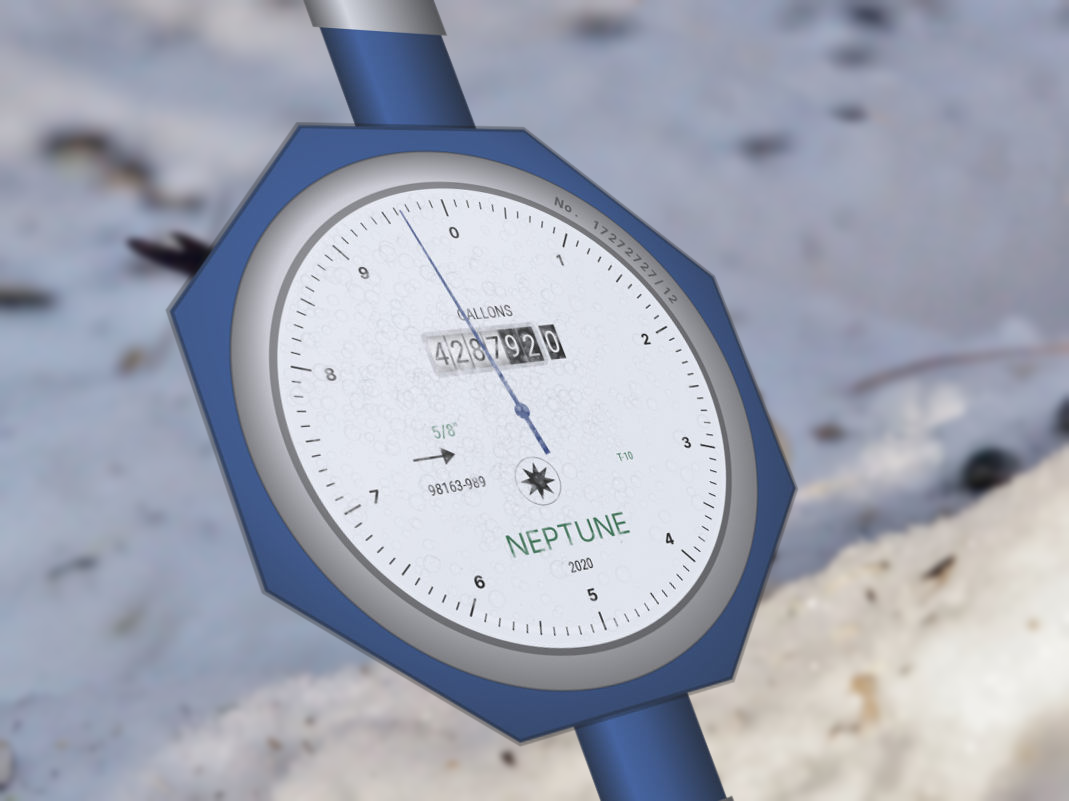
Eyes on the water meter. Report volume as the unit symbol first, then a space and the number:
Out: gal 4287919.6
